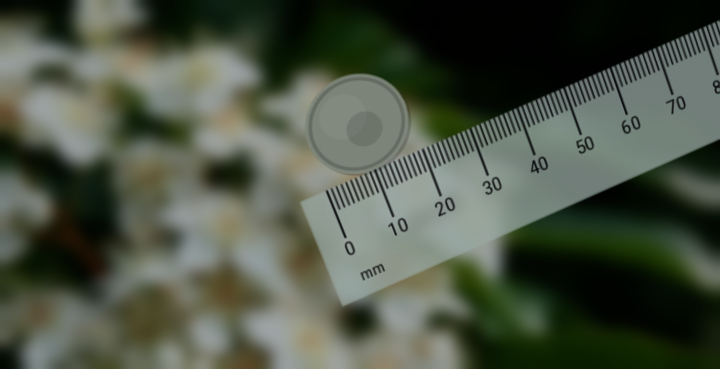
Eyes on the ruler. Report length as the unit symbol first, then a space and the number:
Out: mm 20
